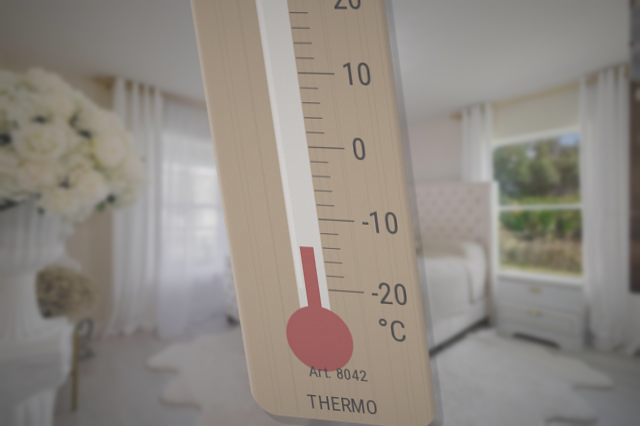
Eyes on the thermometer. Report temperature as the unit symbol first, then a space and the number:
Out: °C -14
